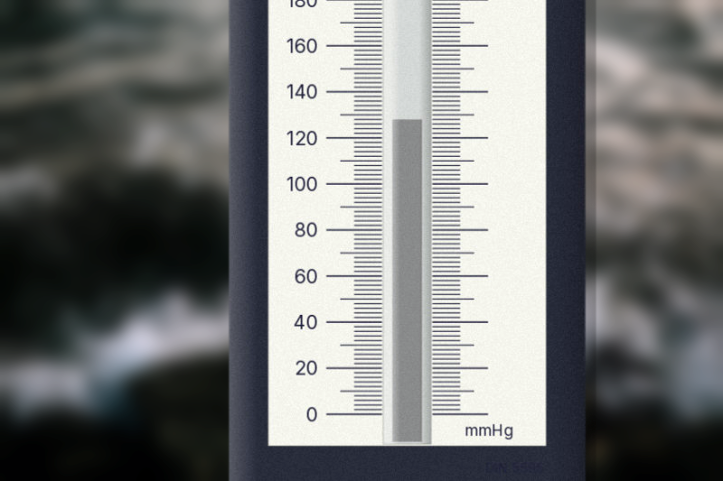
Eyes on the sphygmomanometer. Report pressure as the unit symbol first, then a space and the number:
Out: mmHg 128
